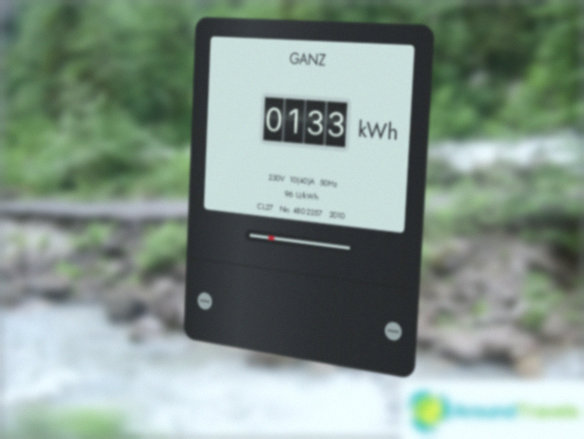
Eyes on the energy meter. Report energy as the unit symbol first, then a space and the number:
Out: kWh 133
